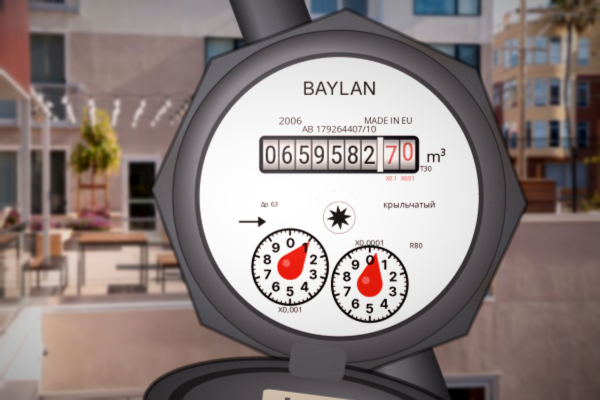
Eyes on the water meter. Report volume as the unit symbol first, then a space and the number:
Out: m³ 659582.7010
